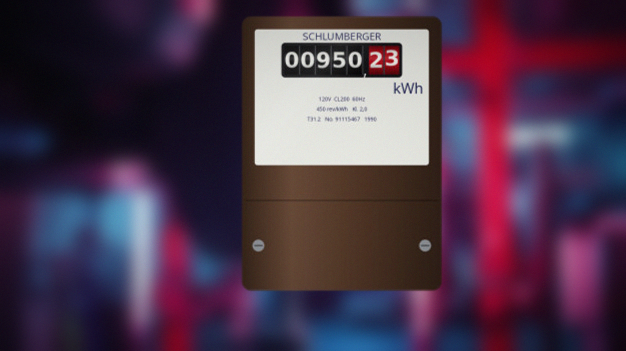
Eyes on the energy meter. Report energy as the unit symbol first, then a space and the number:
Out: kWh 950.23
